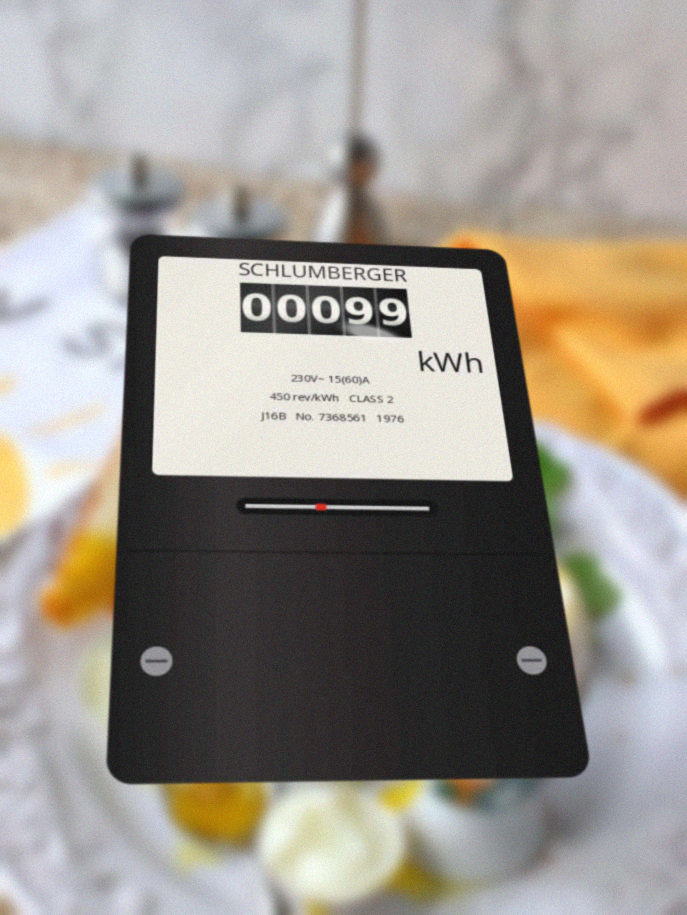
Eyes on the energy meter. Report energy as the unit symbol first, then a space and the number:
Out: kWh 99
